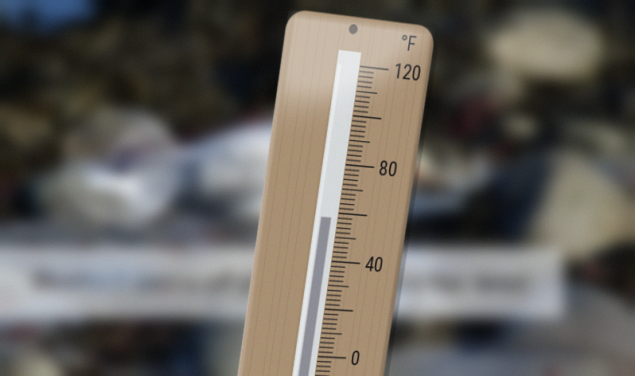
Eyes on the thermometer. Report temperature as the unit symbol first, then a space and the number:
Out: °F 58
